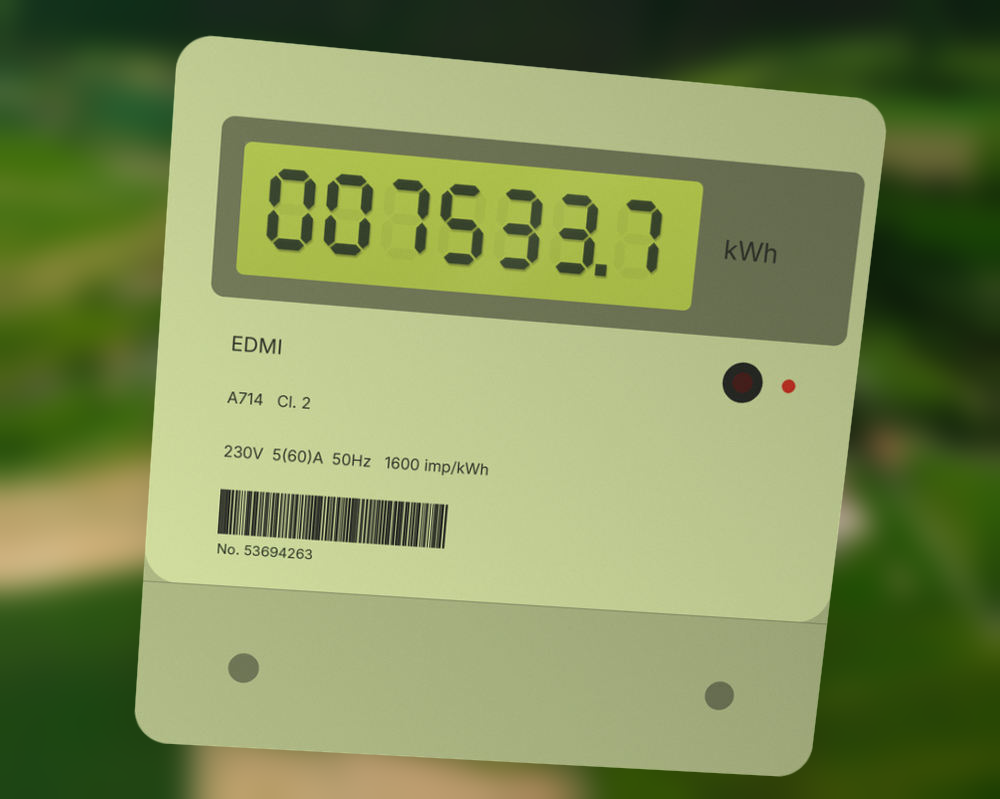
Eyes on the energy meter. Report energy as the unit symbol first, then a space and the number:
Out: kWh 7533.7
